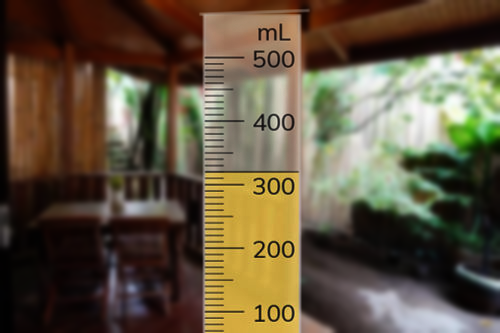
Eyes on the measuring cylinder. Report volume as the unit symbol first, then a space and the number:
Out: mL 320
